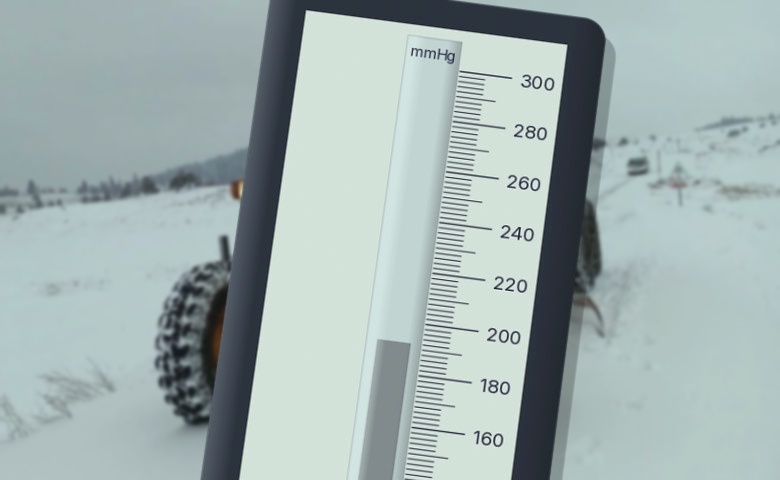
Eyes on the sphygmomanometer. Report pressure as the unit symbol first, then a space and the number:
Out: mmHg 192
